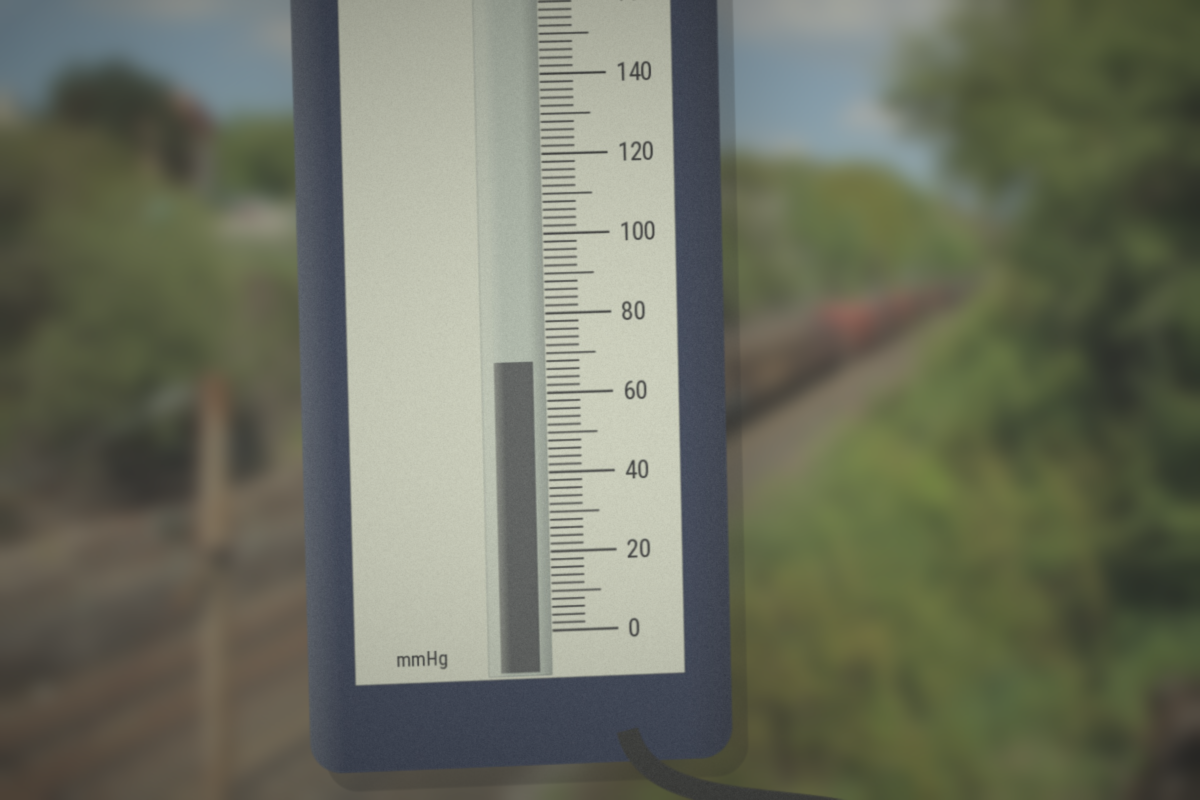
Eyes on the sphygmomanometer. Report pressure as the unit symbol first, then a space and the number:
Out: mmHg 68
